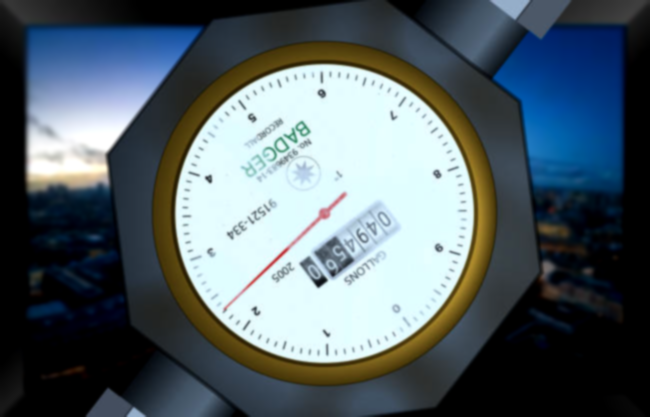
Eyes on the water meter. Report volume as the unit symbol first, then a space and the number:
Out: gal 494562.3
